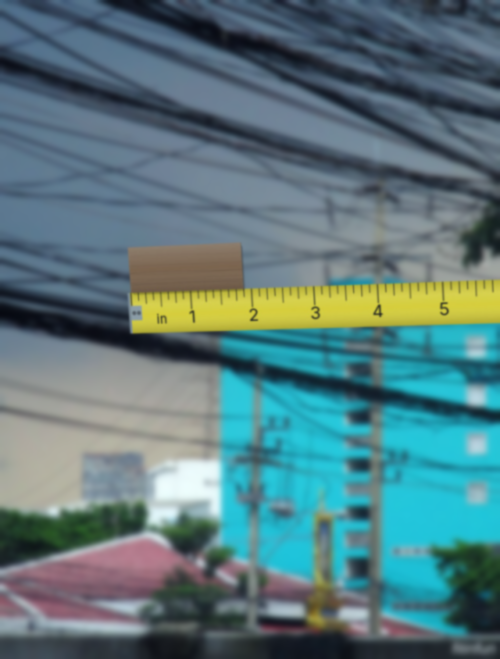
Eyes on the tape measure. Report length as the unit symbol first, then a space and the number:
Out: in 1.875
